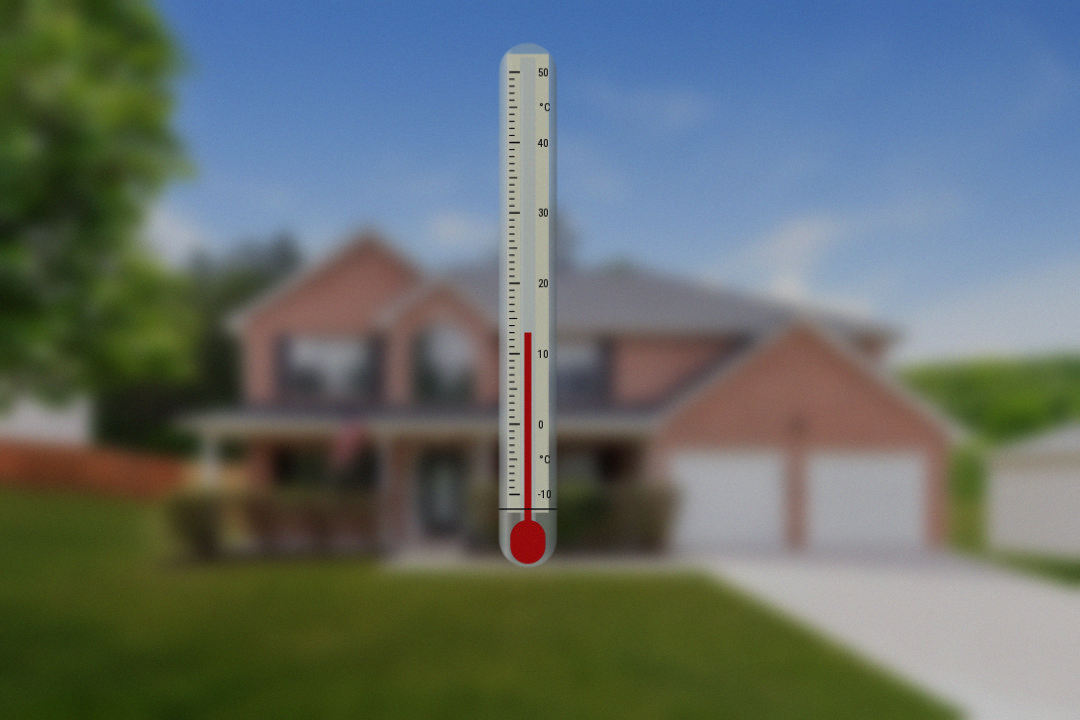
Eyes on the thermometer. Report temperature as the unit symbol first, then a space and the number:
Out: °C 13
